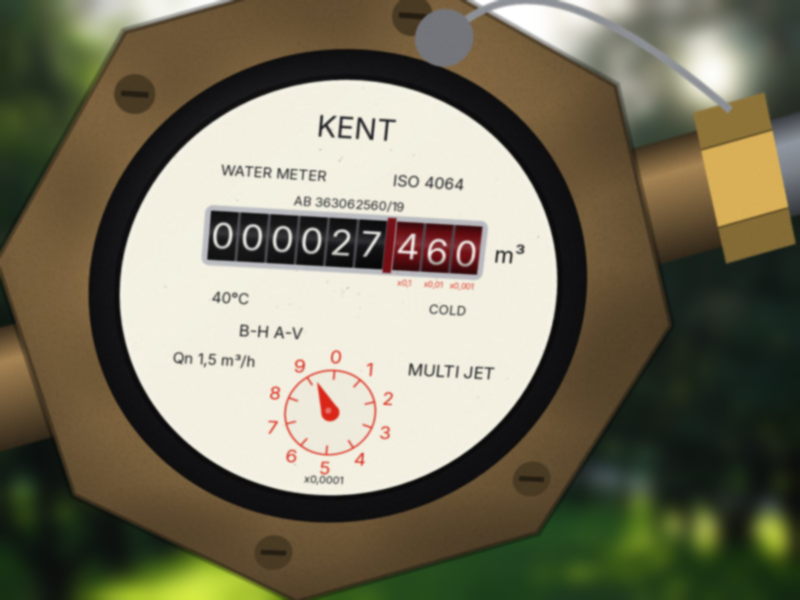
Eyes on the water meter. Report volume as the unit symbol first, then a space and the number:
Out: m³ 27.4599
